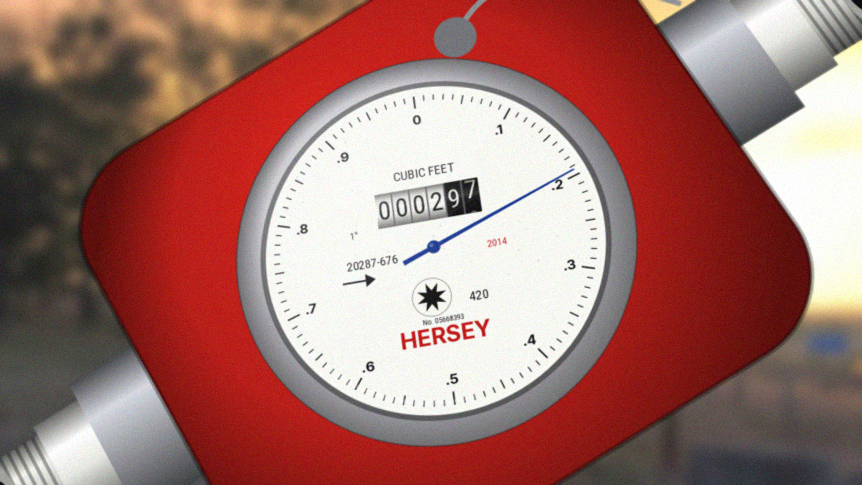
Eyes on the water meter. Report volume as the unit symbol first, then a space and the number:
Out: ft³ 297.19
